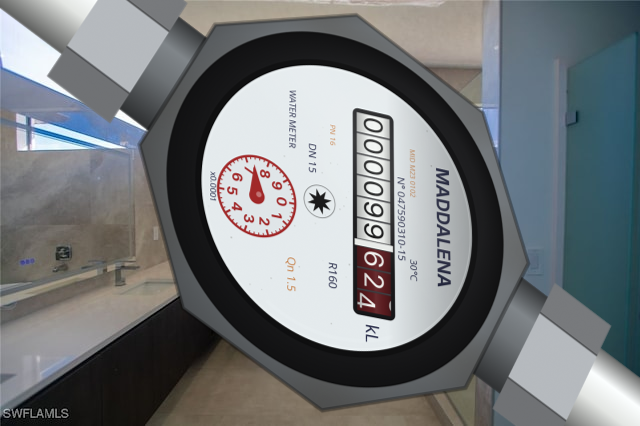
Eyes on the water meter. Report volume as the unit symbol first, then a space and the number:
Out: kL 99.6237
